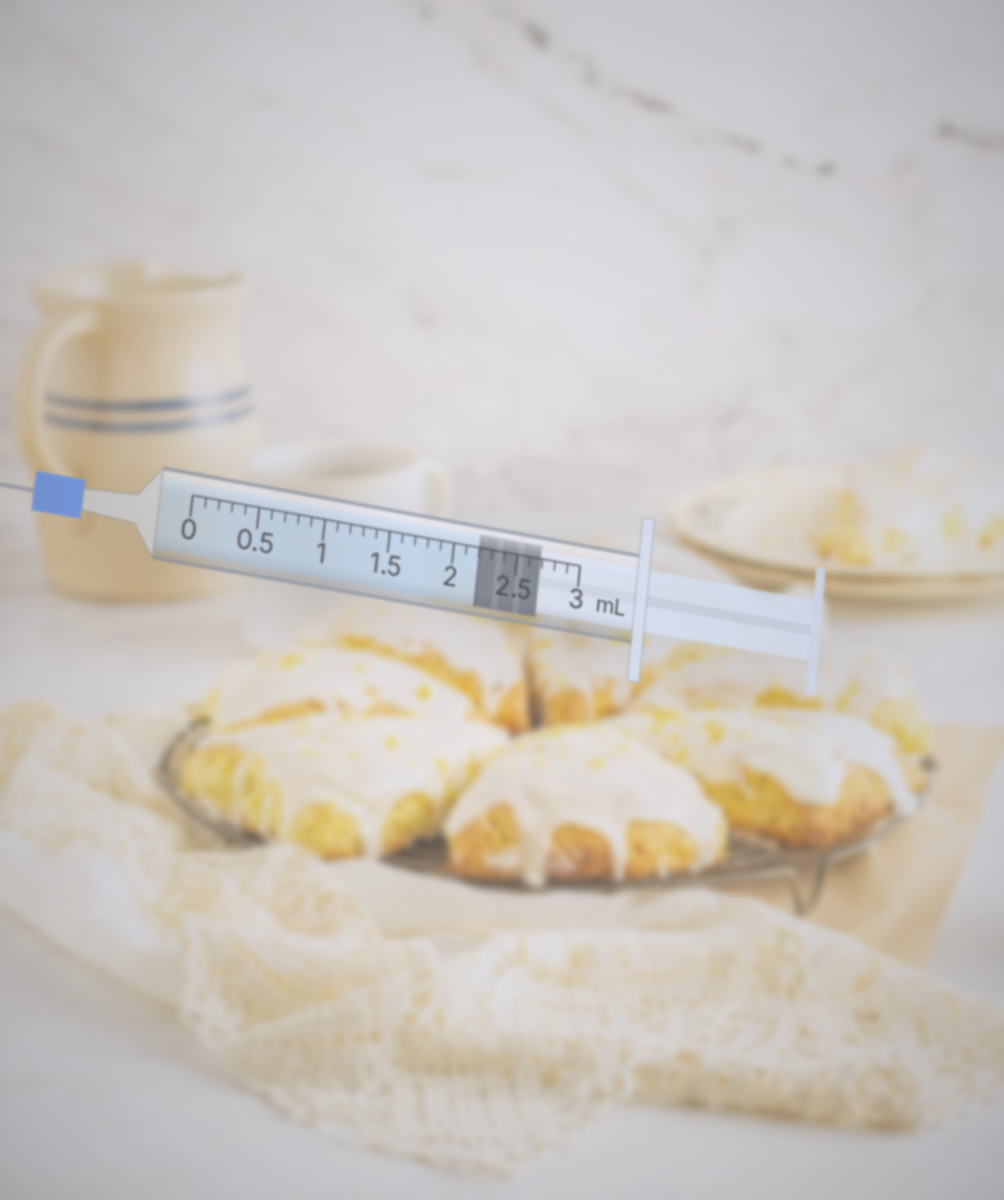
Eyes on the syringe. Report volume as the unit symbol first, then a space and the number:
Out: mL 2.2
